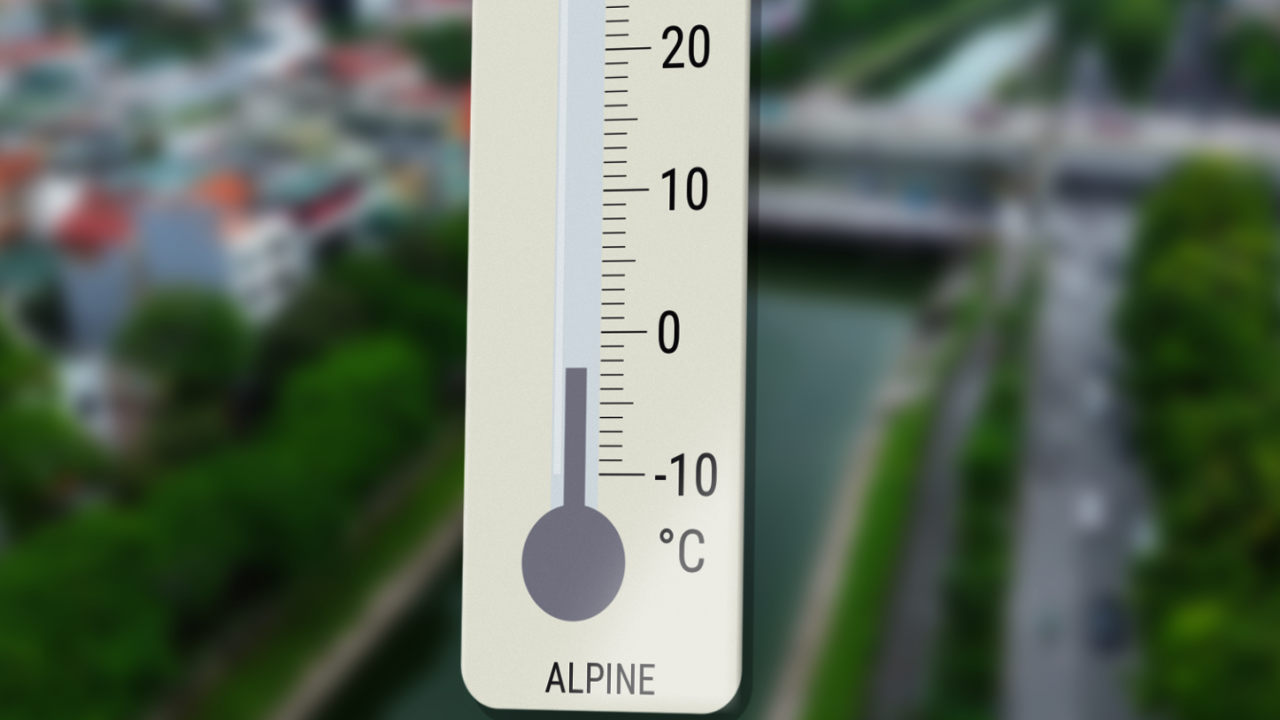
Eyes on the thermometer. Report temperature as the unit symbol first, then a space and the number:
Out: °C -2.5
